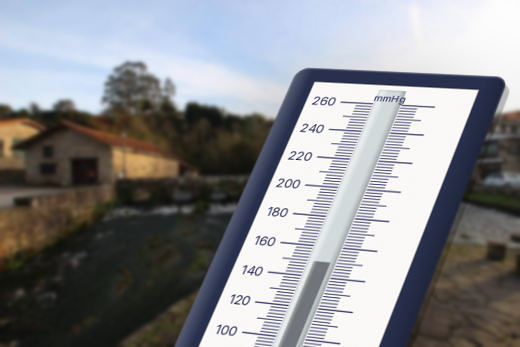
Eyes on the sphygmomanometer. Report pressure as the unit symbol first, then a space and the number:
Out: mmHg 150
